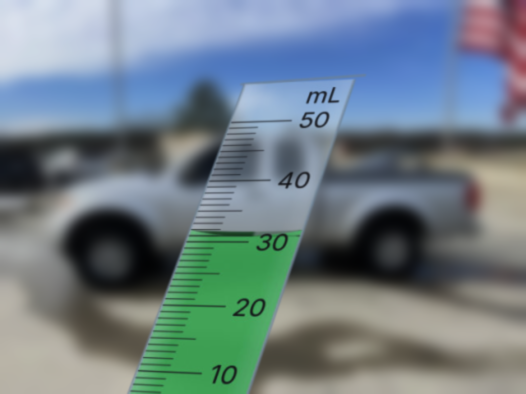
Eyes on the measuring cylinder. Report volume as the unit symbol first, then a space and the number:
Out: mL 31
